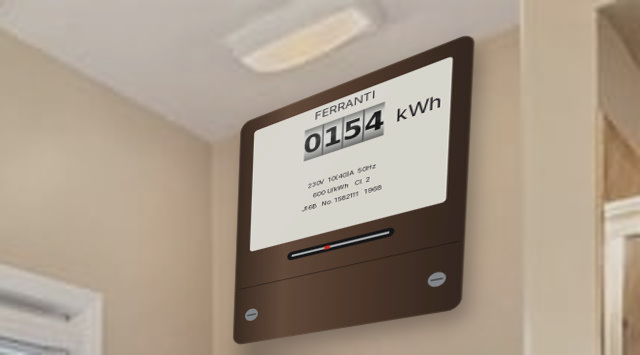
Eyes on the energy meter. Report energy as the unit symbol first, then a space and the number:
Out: kWh 154
